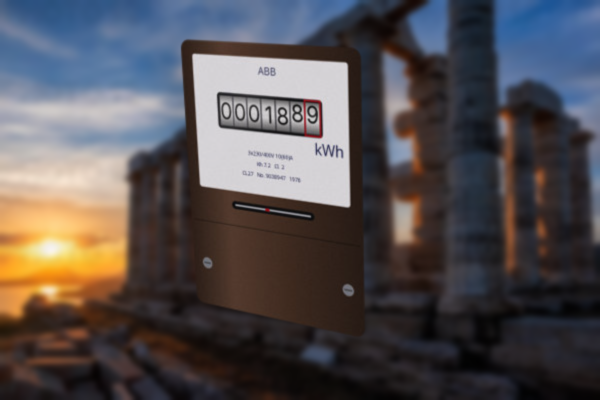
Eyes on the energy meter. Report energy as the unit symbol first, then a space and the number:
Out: kWh 188.9
